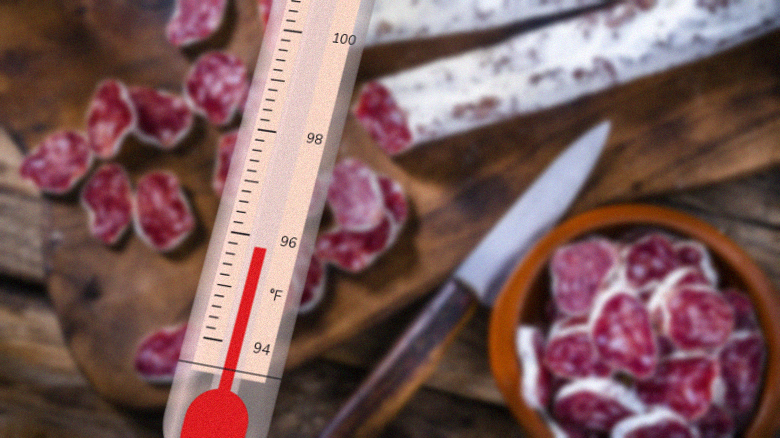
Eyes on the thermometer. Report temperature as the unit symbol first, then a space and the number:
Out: °F 95.8
